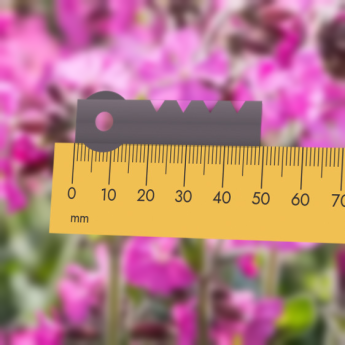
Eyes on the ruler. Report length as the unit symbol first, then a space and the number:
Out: mm 49
